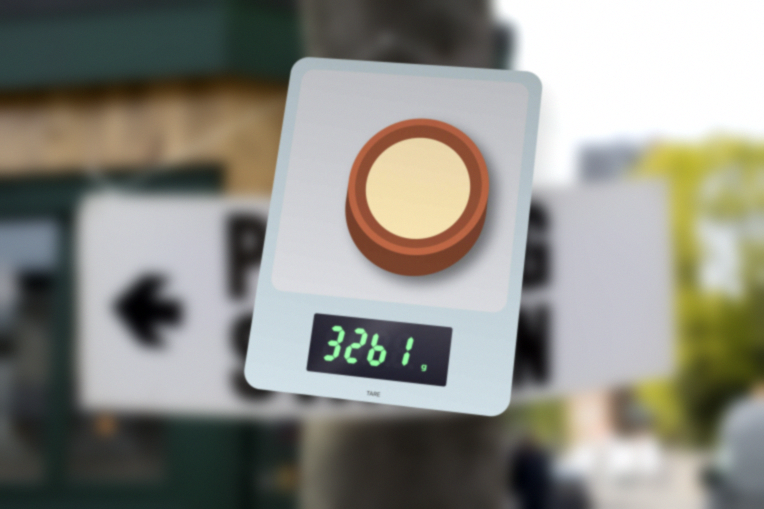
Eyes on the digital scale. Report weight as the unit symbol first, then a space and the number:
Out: g 3261
